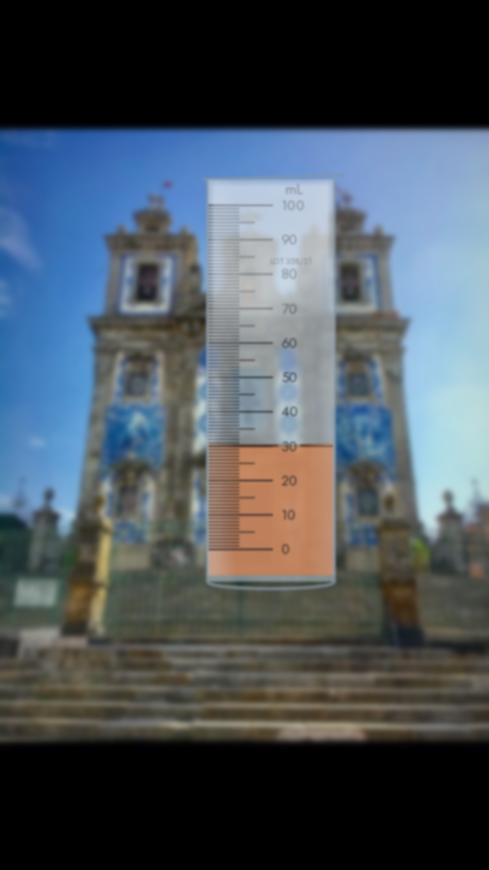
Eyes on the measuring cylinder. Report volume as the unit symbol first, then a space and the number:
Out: mL 30
